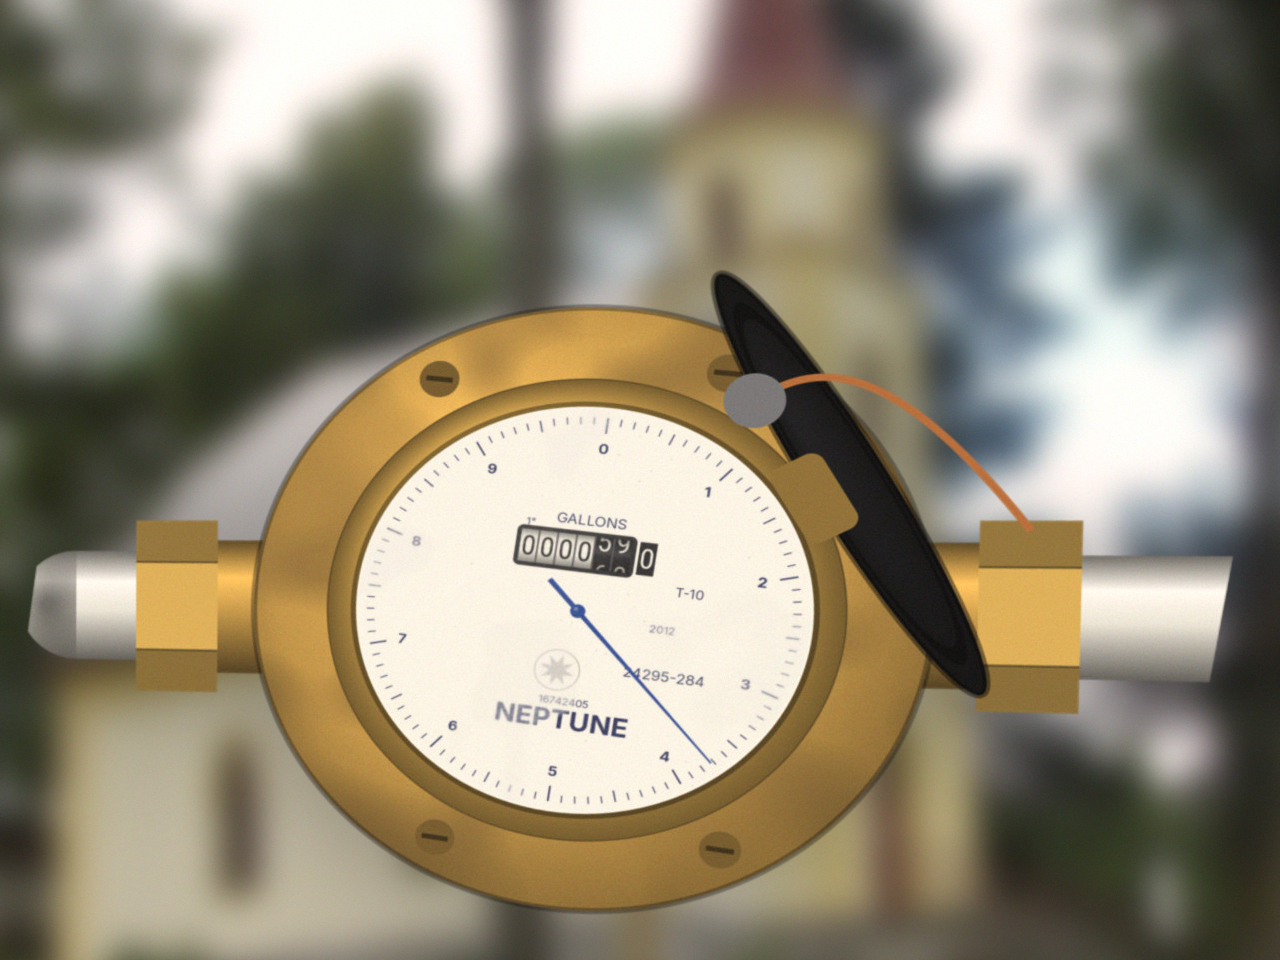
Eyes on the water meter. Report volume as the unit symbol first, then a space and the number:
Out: gal 593.7
